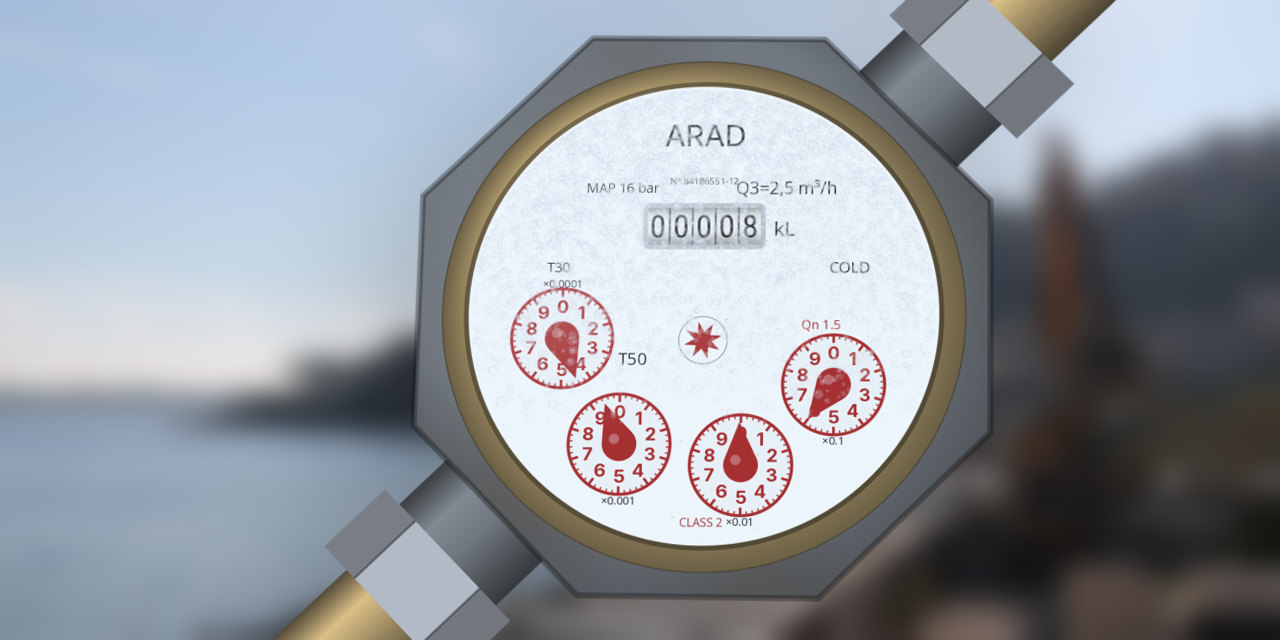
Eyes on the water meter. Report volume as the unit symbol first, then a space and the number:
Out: kL 8.5994
